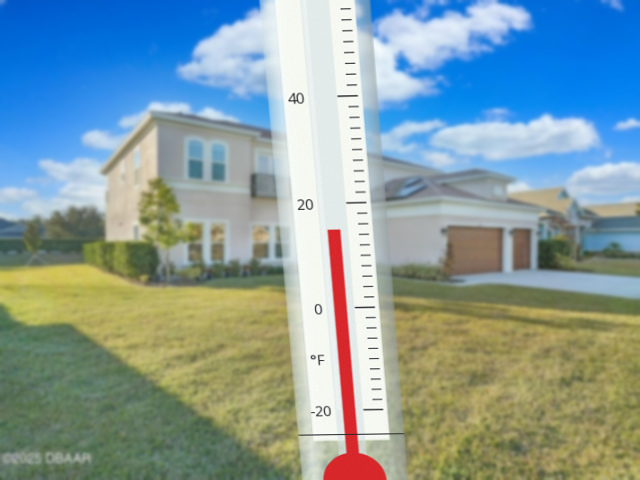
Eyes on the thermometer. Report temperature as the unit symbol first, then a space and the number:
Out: °F 15
